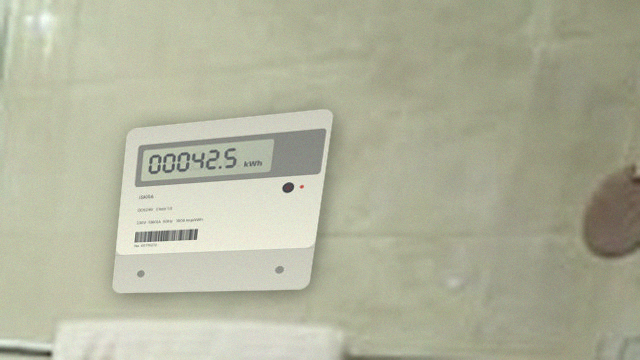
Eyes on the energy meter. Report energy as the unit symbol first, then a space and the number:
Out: kWh 42.5
